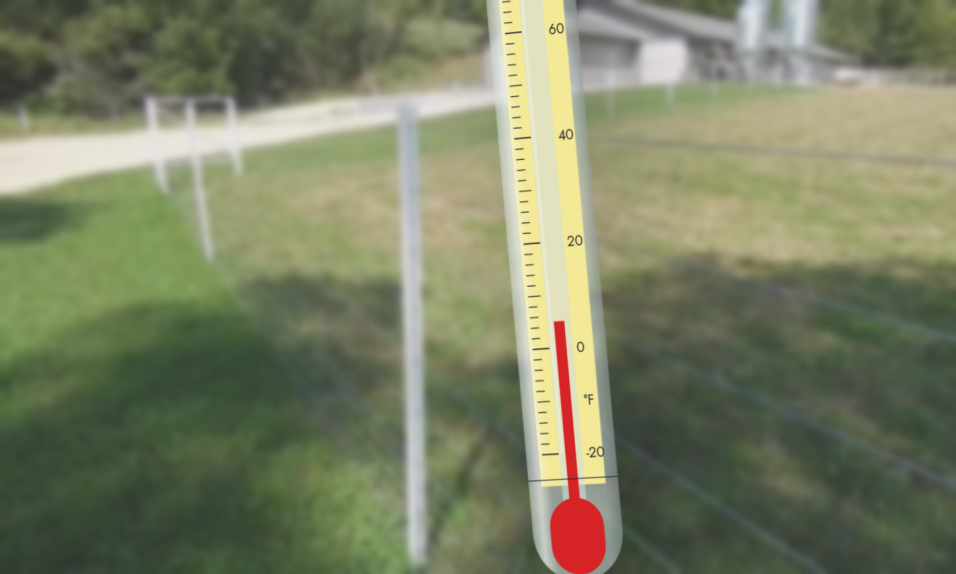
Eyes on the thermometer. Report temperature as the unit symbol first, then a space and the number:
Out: °F 5
